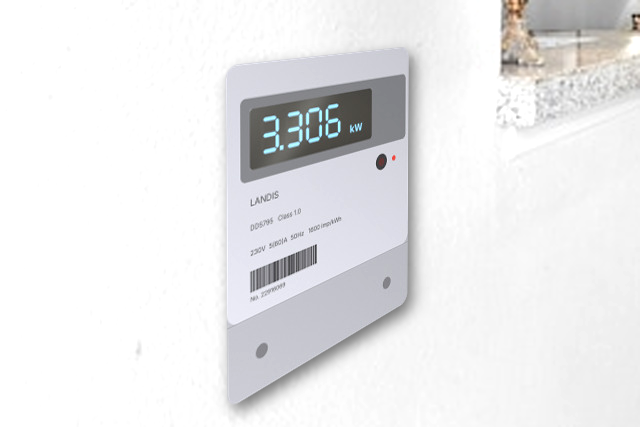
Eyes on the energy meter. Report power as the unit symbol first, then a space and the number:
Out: kW 3.306
